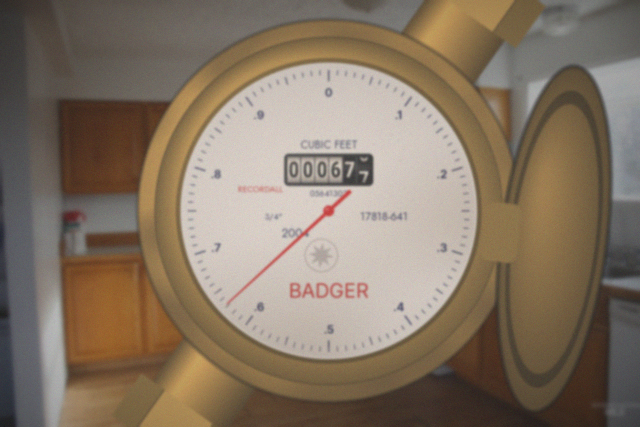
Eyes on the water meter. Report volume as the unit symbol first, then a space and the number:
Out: ft³ 676.63
